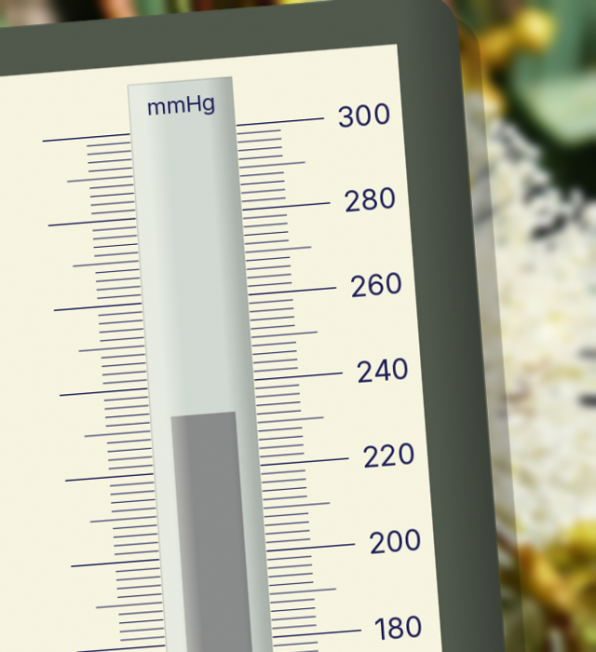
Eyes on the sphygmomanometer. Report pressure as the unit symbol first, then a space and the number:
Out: mmHg 233
